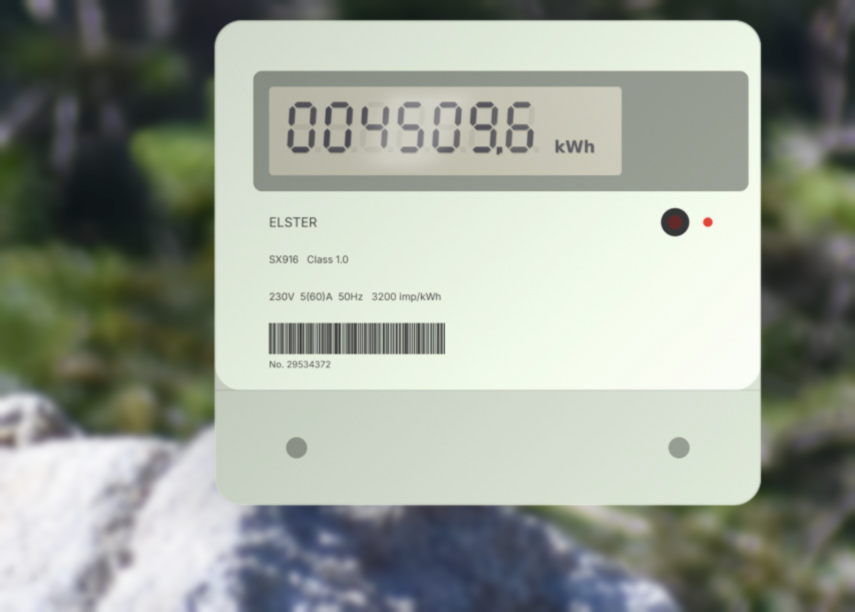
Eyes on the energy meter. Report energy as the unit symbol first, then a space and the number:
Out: kWh 4509.6
